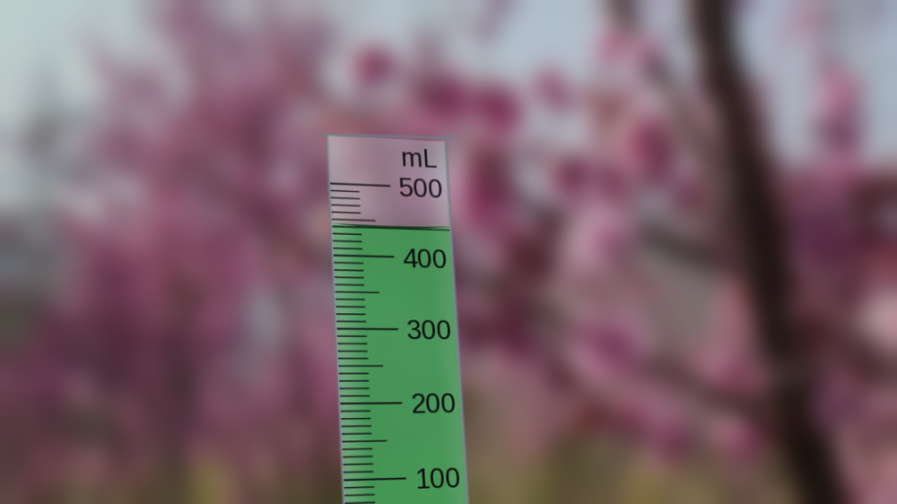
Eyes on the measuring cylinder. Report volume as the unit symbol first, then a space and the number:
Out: mL 440
